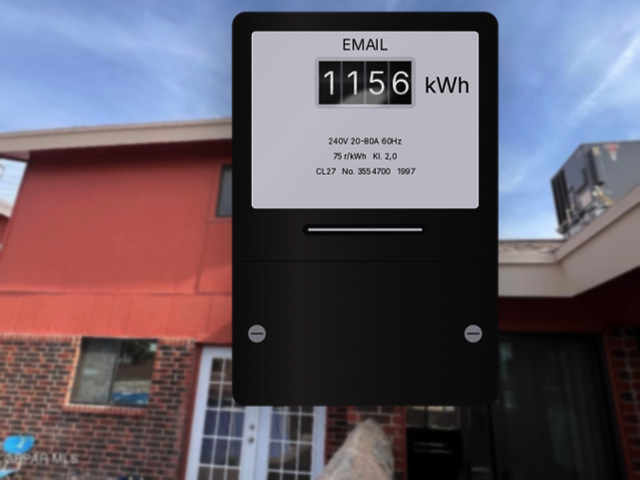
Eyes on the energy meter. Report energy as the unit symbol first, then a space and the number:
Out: kWh 1156
